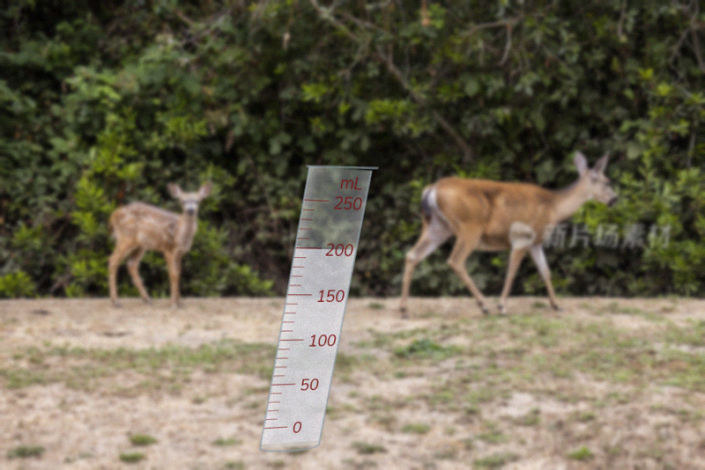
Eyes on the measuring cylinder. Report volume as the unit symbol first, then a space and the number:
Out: mL 200
